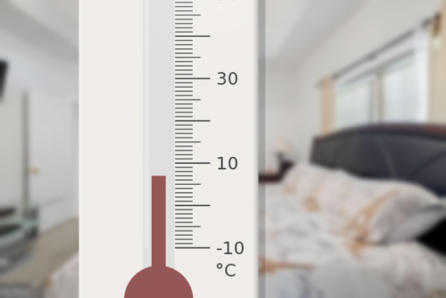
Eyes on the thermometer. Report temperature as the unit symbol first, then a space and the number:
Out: °C 7
